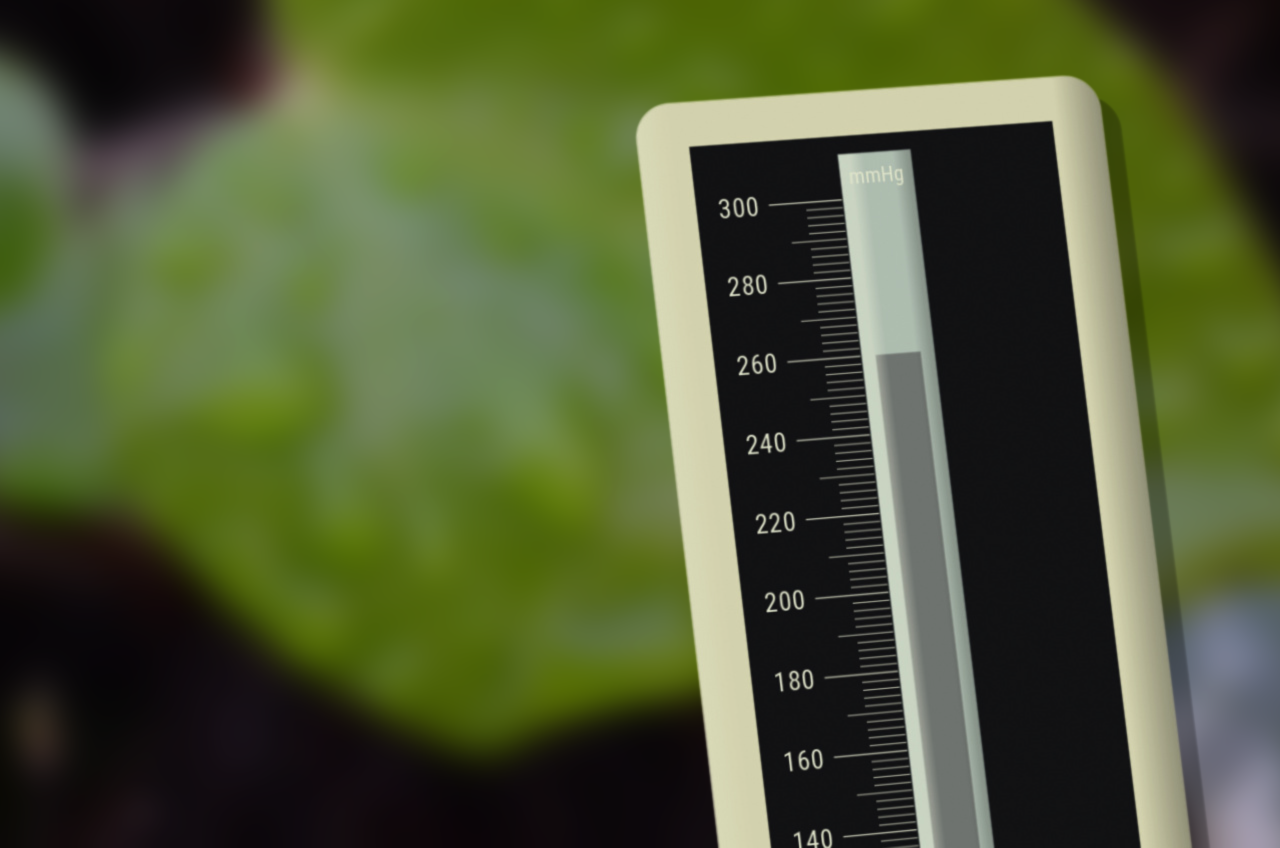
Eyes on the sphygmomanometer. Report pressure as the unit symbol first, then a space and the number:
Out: mmHg 260
